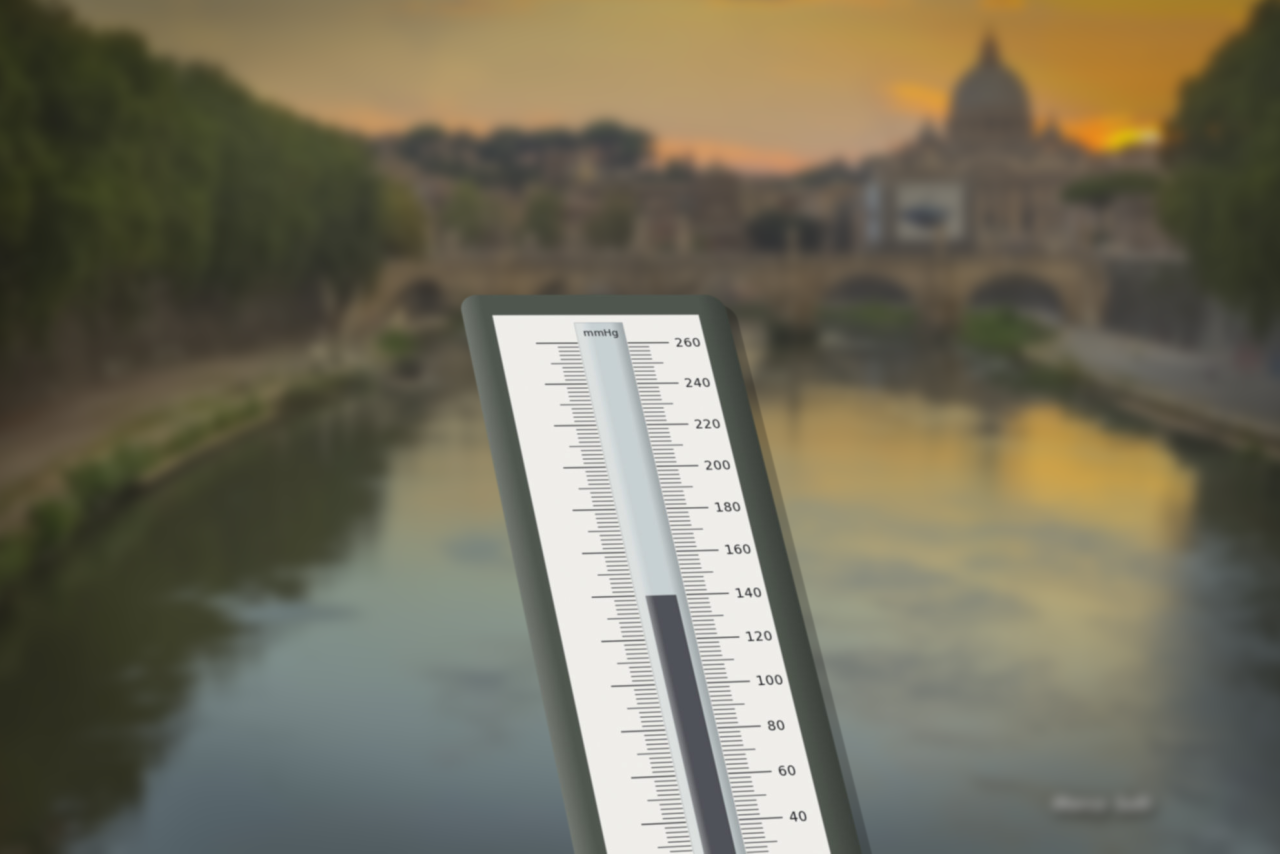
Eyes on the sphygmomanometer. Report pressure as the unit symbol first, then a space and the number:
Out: mmHg 140
